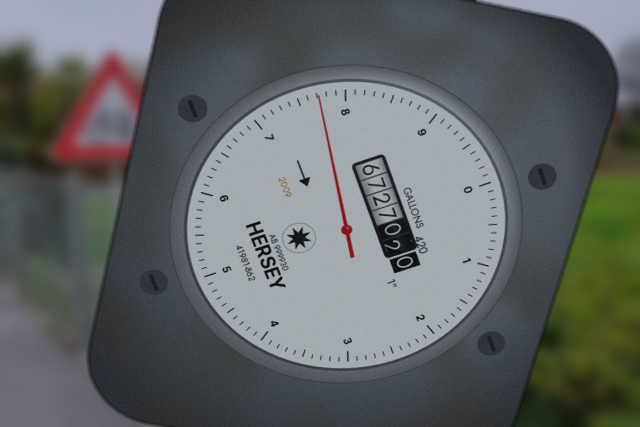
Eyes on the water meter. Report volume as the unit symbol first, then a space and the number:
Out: gal 6727017.7
